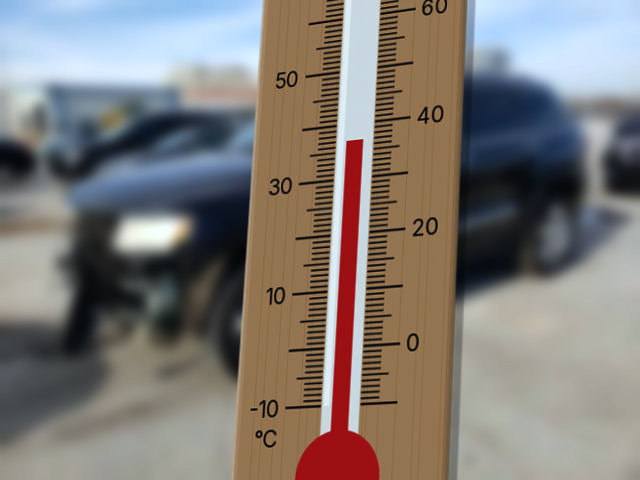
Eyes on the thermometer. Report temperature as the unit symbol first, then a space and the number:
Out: °C 37
